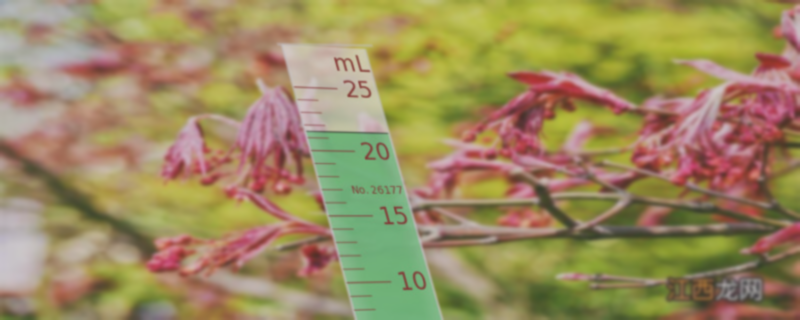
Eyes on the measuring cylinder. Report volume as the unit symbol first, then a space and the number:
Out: mL 21.5
